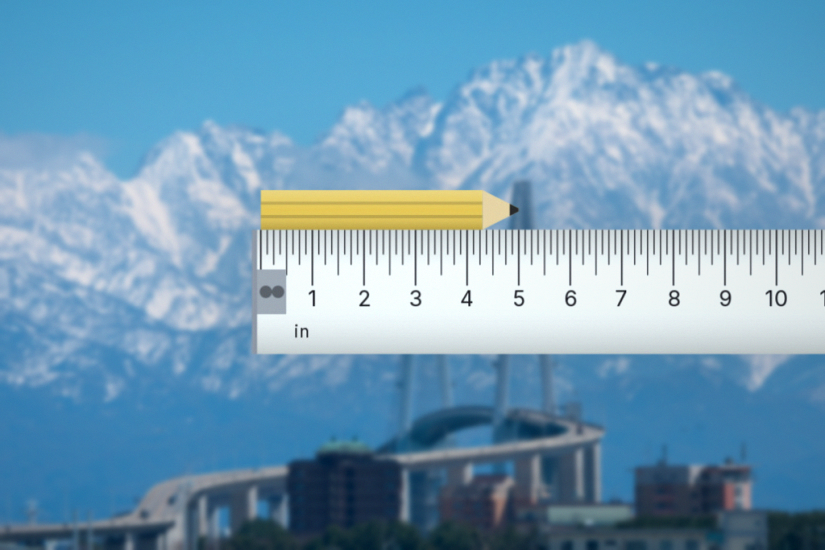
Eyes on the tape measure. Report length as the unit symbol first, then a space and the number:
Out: in 5
